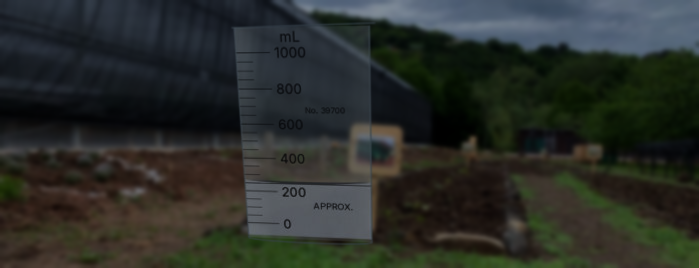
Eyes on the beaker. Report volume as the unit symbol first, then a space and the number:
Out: mL 250
